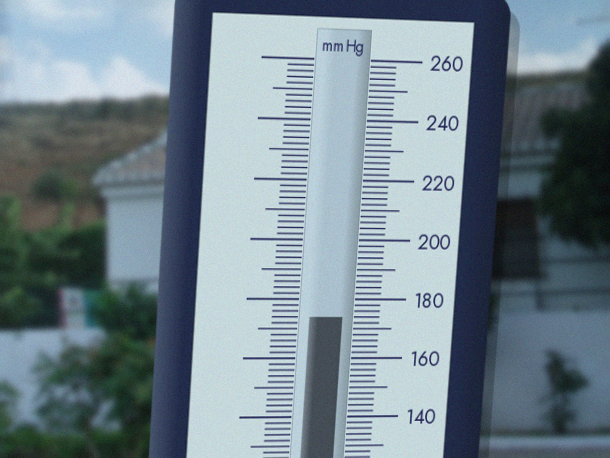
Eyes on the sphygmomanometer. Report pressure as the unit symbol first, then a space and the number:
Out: mmHg 174
